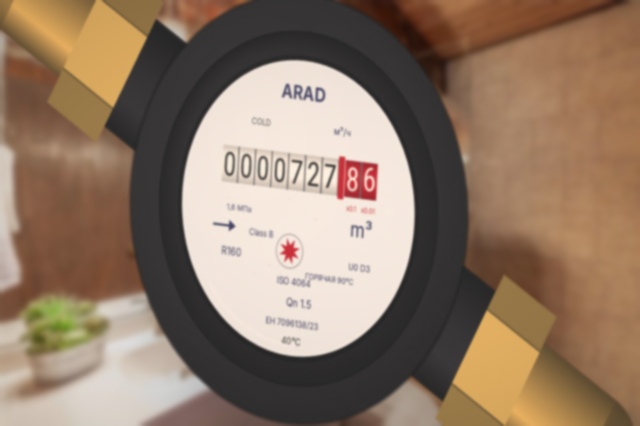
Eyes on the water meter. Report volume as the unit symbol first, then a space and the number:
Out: m³ 727.86
